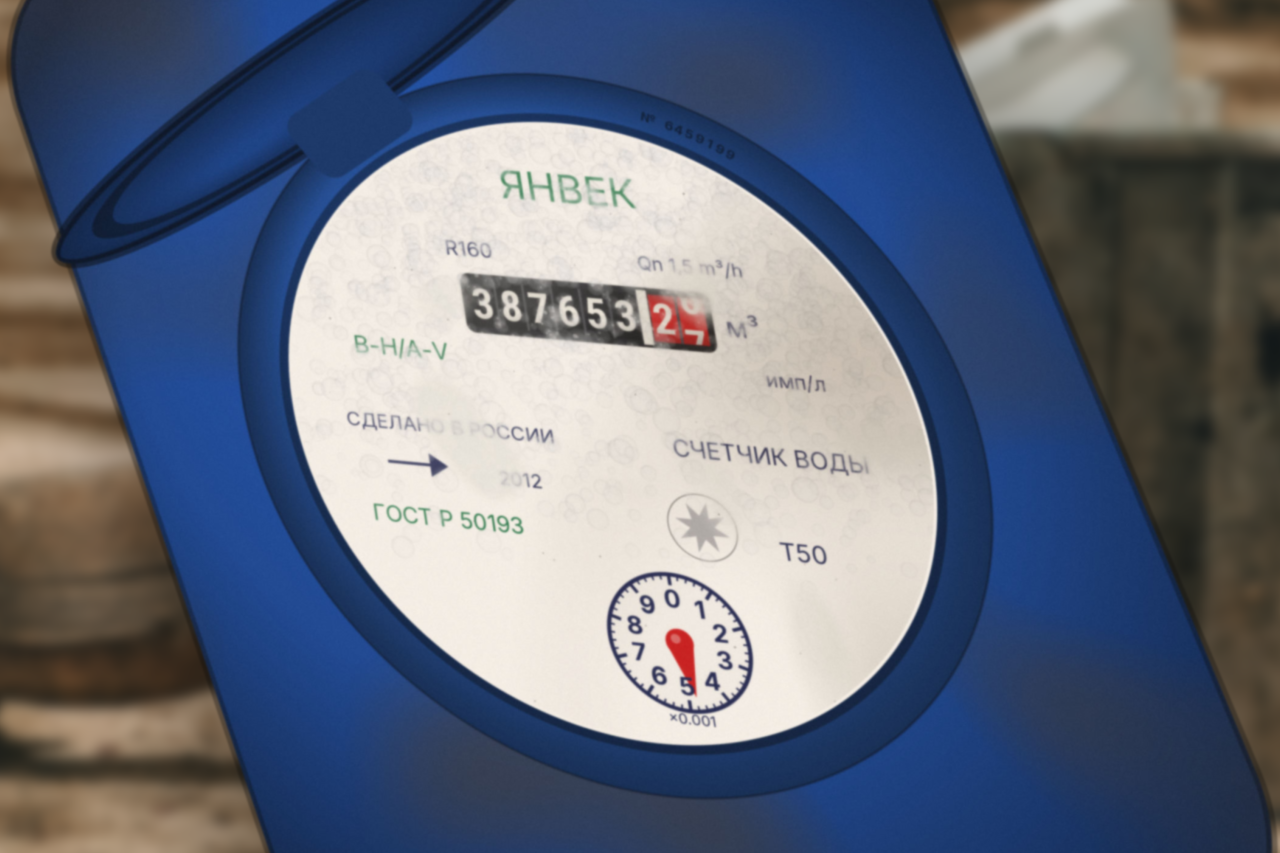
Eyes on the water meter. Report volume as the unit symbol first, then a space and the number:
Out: m³ 387653.264
